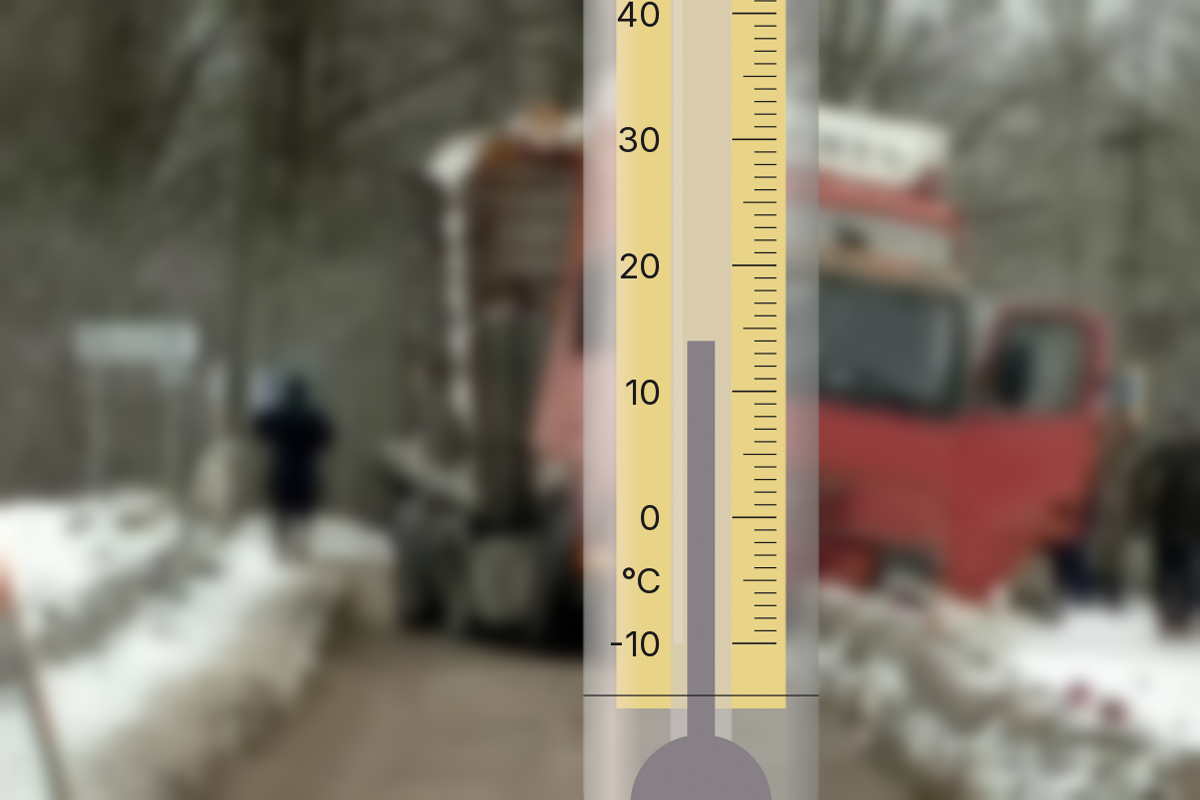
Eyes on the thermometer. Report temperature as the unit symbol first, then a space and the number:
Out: °C 14
